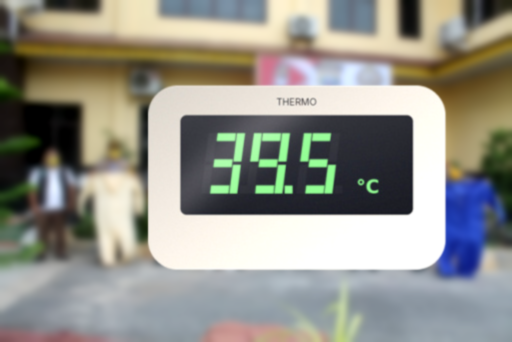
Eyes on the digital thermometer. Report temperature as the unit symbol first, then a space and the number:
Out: °C 39.5
